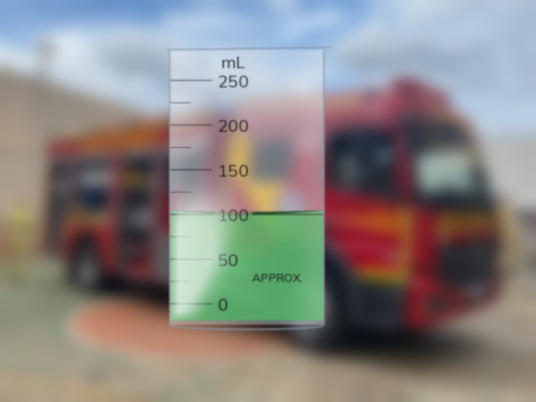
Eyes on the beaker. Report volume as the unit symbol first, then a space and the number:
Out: mL 100
